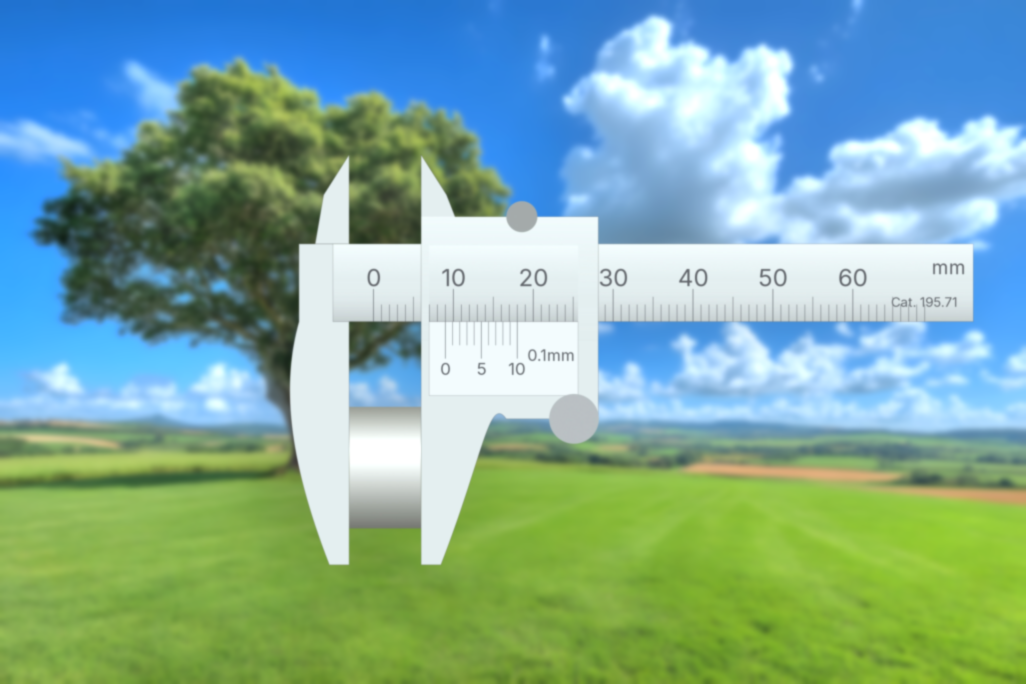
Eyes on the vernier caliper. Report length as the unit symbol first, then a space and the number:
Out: mm 9.0
